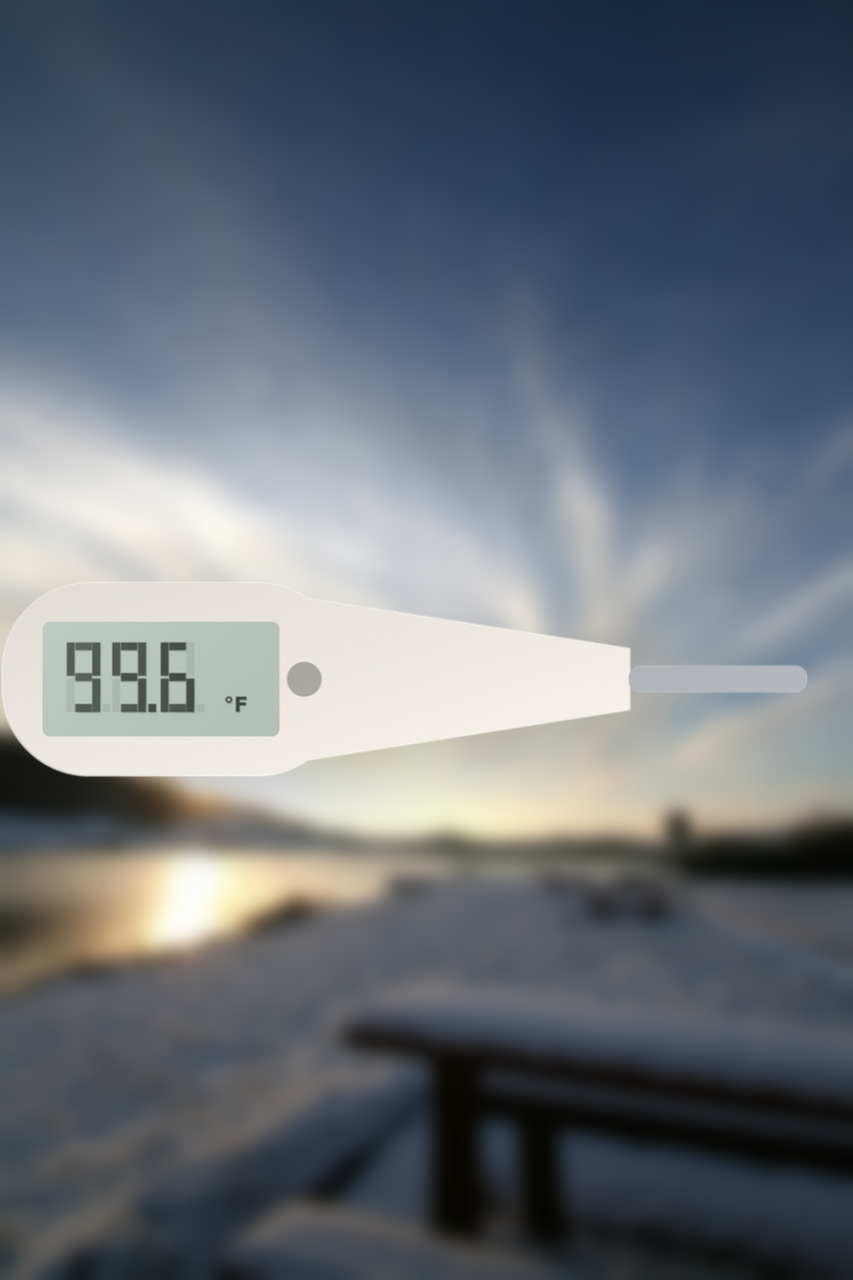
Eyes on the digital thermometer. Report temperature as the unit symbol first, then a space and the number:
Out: °F 99.6
